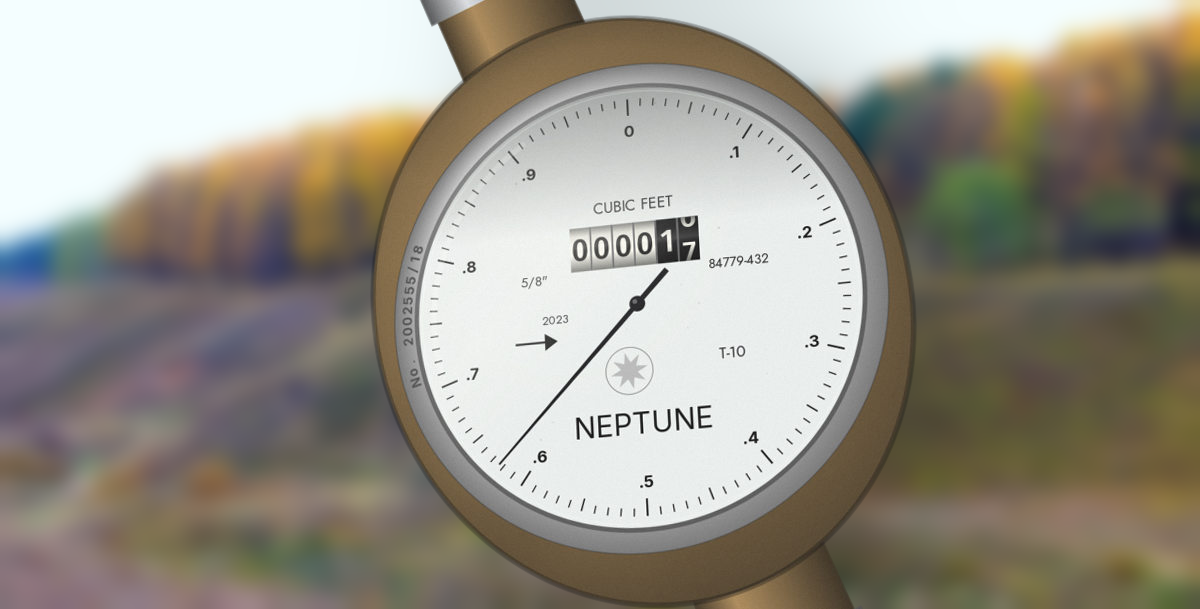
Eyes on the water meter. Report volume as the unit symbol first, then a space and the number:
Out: ft³ 16.62
